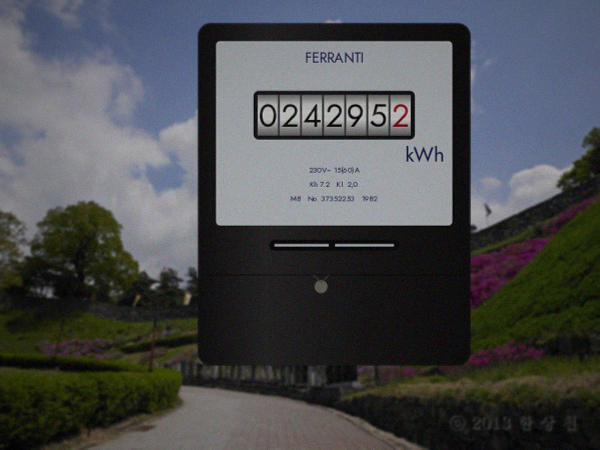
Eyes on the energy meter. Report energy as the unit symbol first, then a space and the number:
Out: kWh 24295.2
